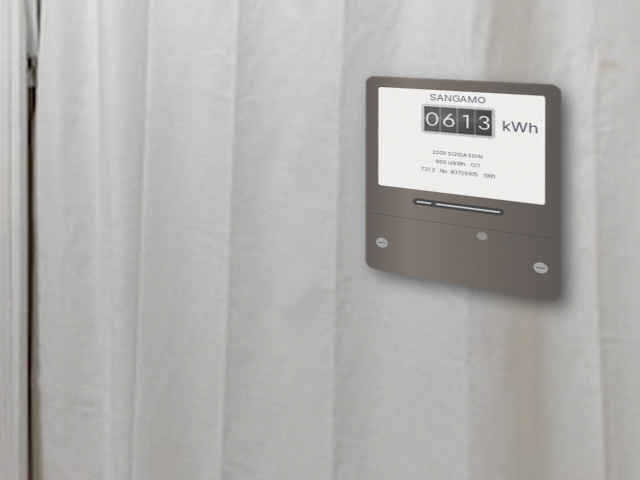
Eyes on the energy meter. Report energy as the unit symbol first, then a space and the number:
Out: kWh 613
